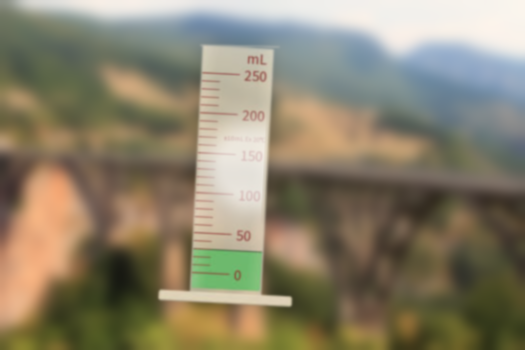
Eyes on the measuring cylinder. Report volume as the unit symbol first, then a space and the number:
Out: mL 30
